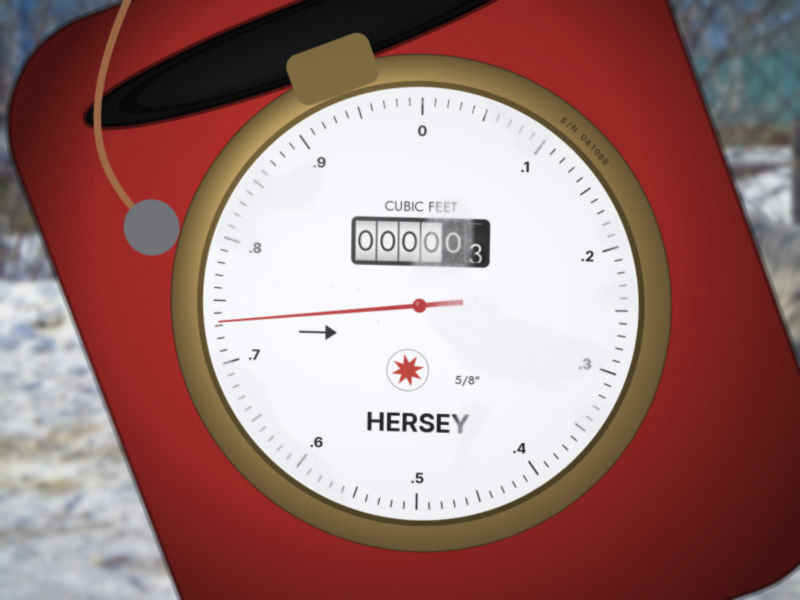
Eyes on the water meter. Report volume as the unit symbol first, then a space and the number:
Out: ft³ 2.73
